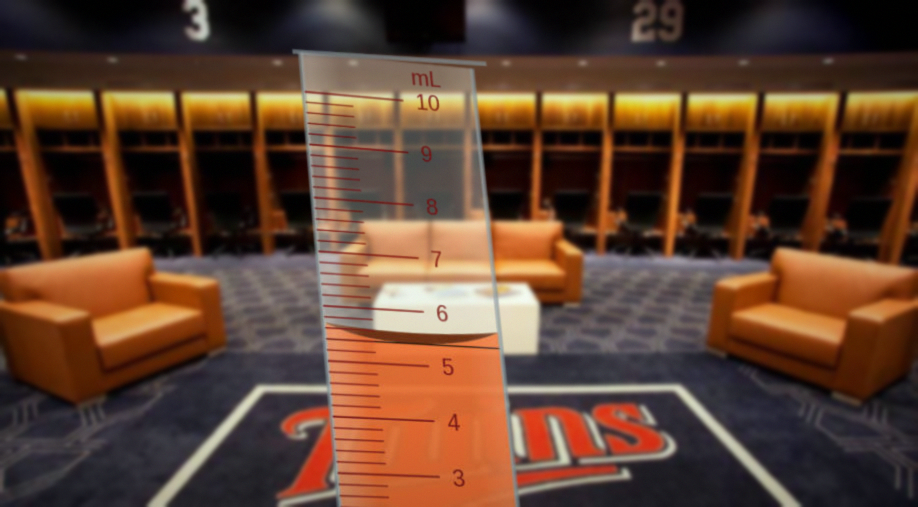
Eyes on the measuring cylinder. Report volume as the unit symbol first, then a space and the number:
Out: mL 5.4
